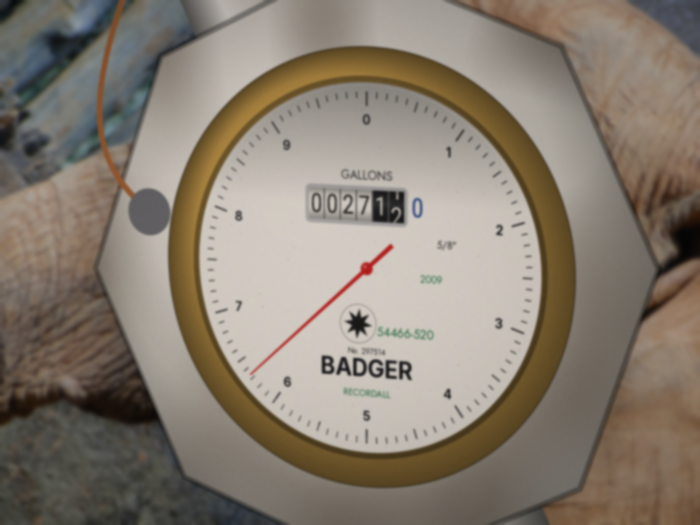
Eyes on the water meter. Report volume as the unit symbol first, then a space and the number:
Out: gal 27116.3
